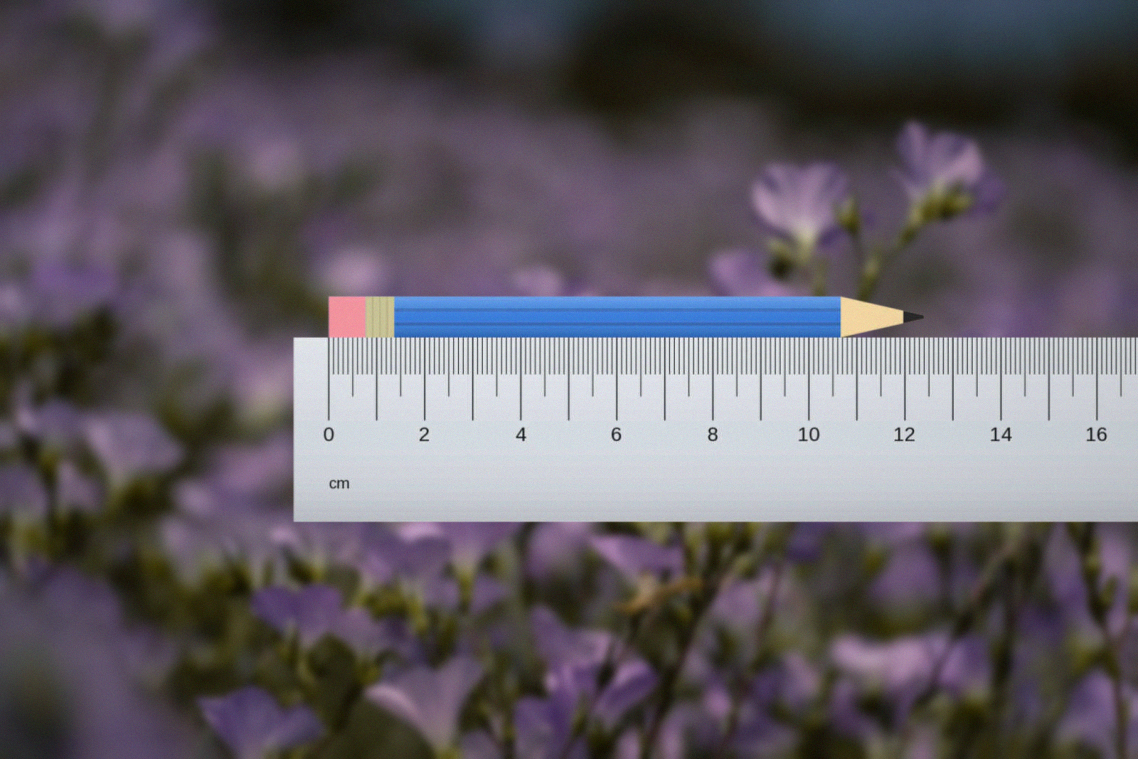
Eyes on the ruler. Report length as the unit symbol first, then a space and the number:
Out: cm 12.4
